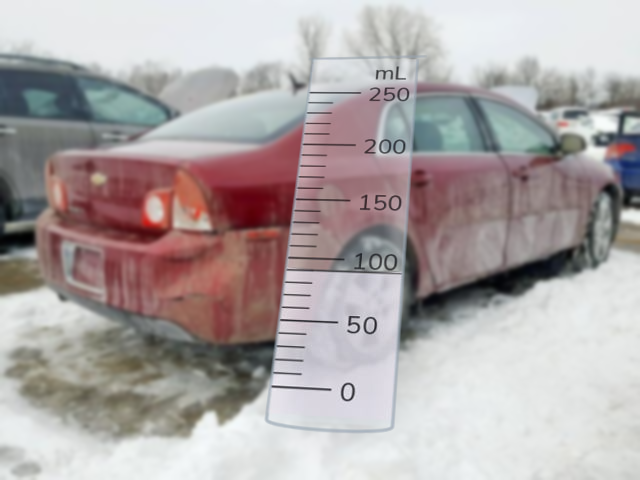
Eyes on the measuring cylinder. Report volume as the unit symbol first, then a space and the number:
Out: mL 90
